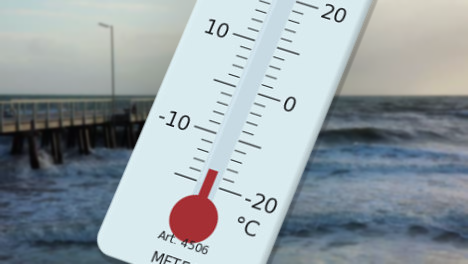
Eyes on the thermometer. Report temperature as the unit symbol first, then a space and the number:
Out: °C -17
